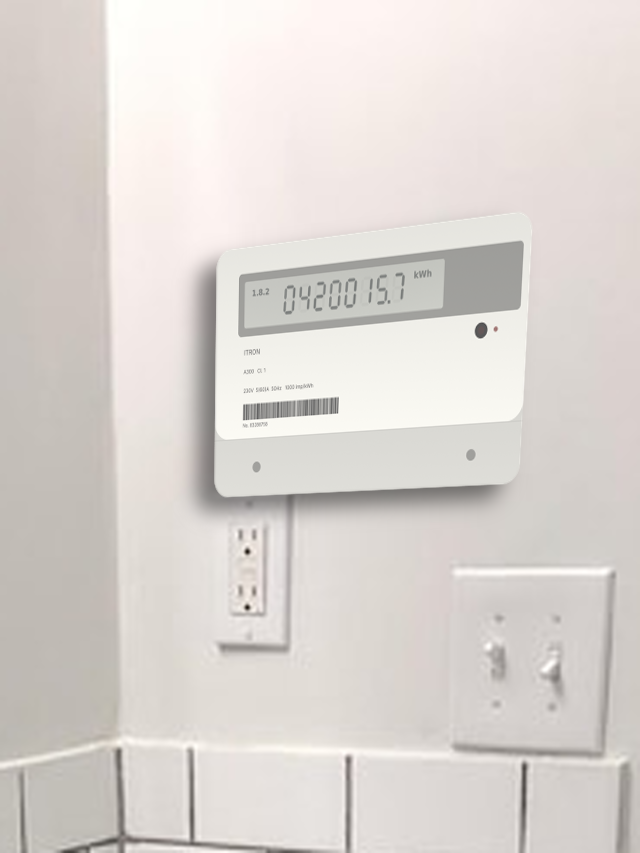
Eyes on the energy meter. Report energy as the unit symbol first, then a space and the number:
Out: kWh 420015.7
